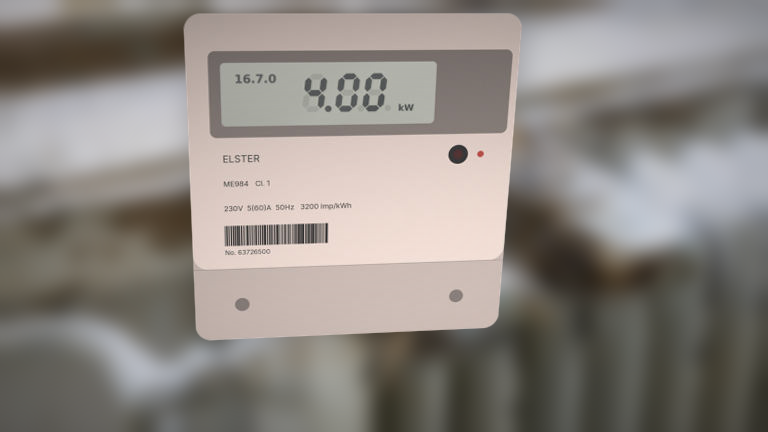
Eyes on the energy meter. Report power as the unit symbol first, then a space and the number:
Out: kW 4.00
